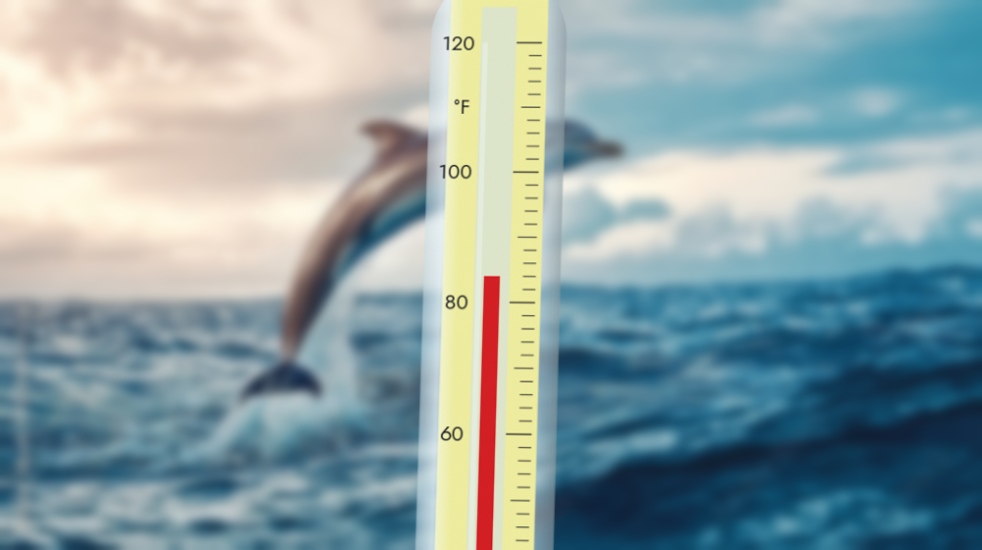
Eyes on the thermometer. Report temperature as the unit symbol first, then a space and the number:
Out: °F 84
